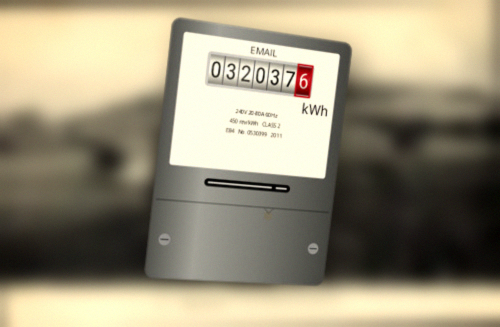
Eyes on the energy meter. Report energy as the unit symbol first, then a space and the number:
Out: kWh 32037.6
